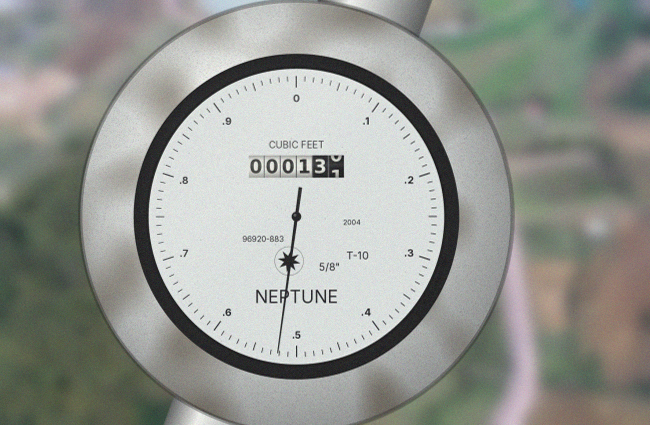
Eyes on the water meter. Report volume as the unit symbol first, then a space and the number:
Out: ft³ 130.52
